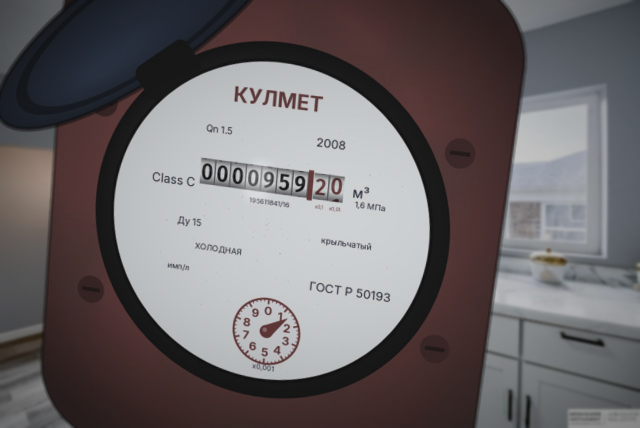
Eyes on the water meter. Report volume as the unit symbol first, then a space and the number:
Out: m³ 959.201
